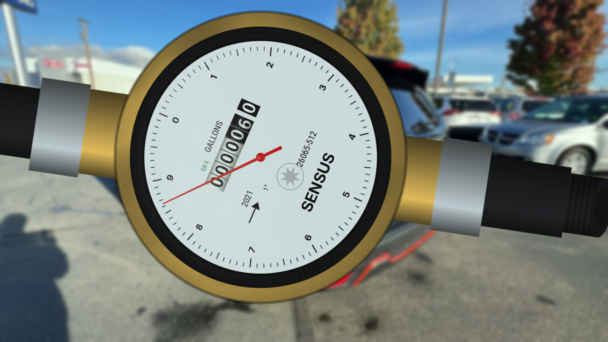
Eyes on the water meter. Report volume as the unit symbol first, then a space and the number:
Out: gal 58.6
